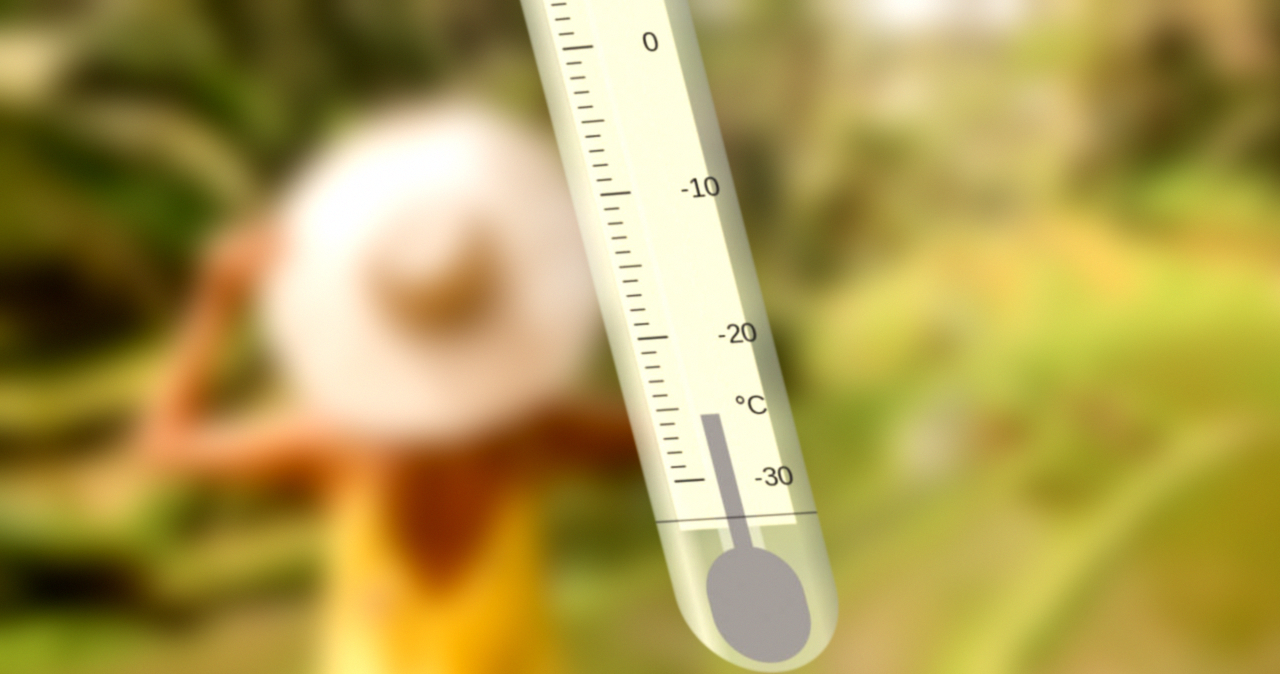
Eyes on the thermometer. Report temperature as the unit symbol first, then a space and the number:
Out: °C -25.5
